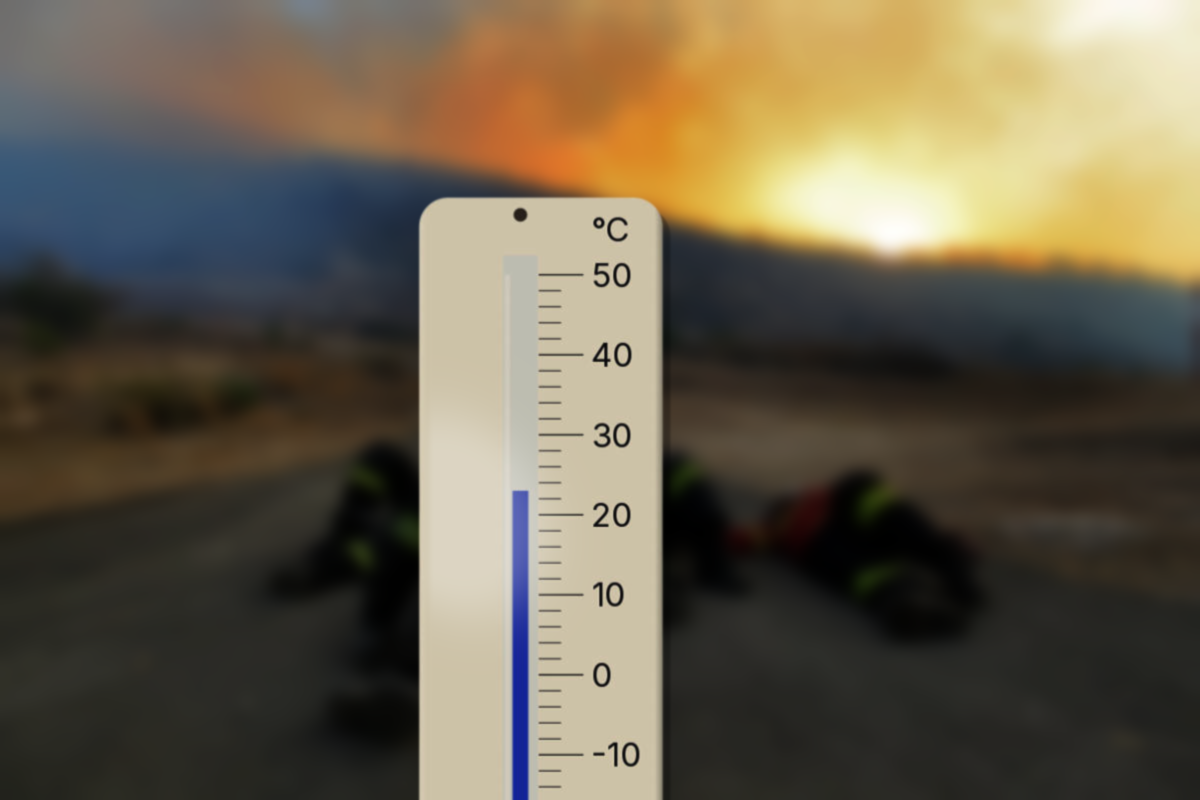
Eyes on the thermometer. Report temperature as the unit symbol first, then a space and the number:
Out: °C 23
